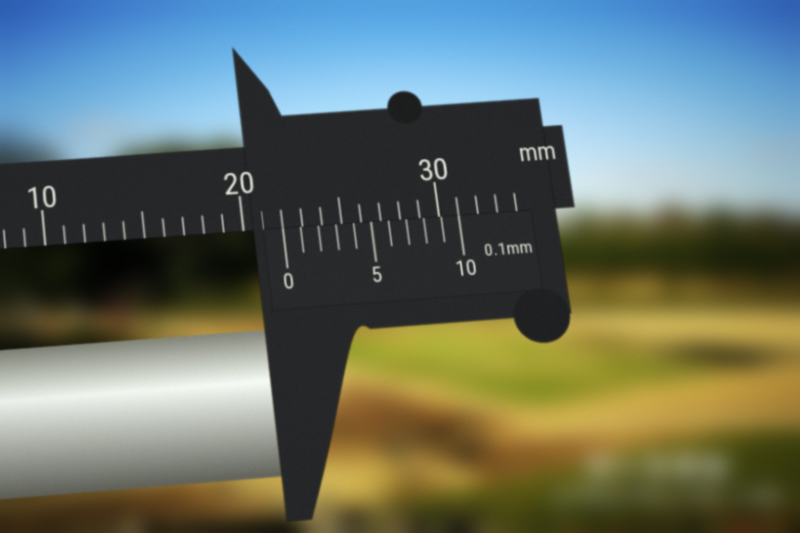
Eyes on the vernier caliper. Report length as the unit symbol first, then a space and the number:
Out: mm 22.0
